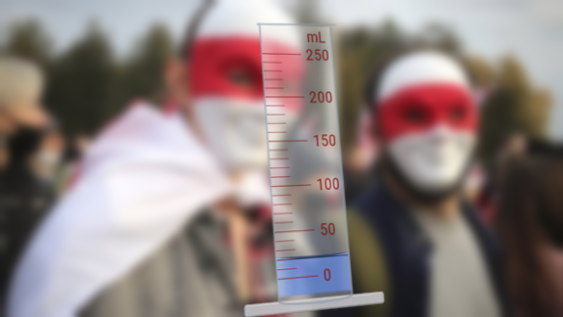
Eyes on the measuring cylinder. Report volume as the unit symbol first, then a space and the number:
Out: mL 20
